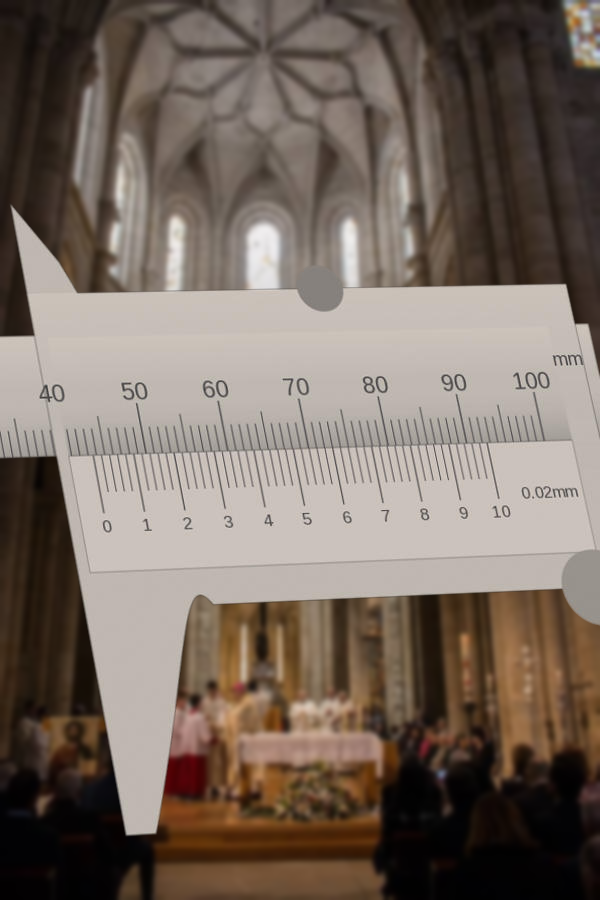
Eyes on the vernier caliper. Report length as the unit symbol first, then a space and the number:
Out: mm 43.6
